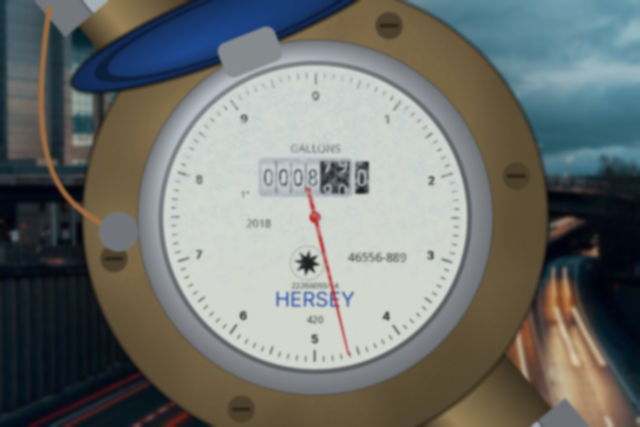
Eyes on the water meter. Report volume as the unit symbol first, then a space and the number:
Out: gal 8794.6
